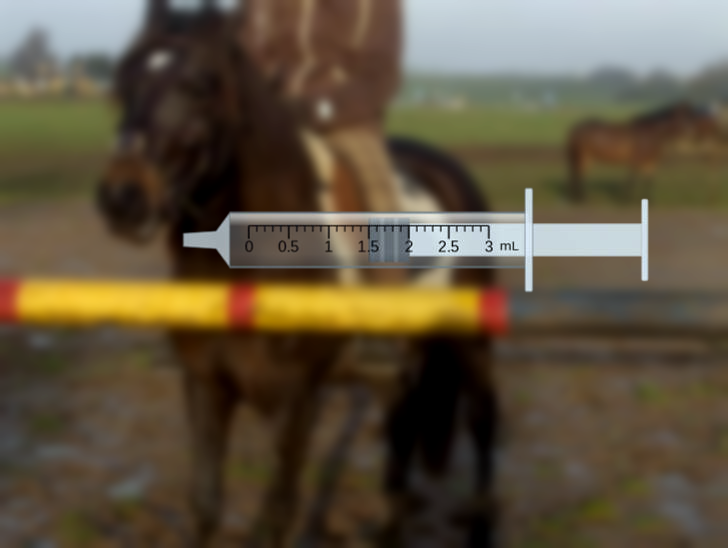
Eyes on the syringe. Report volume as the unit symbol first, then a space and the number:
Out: mL 1.5
